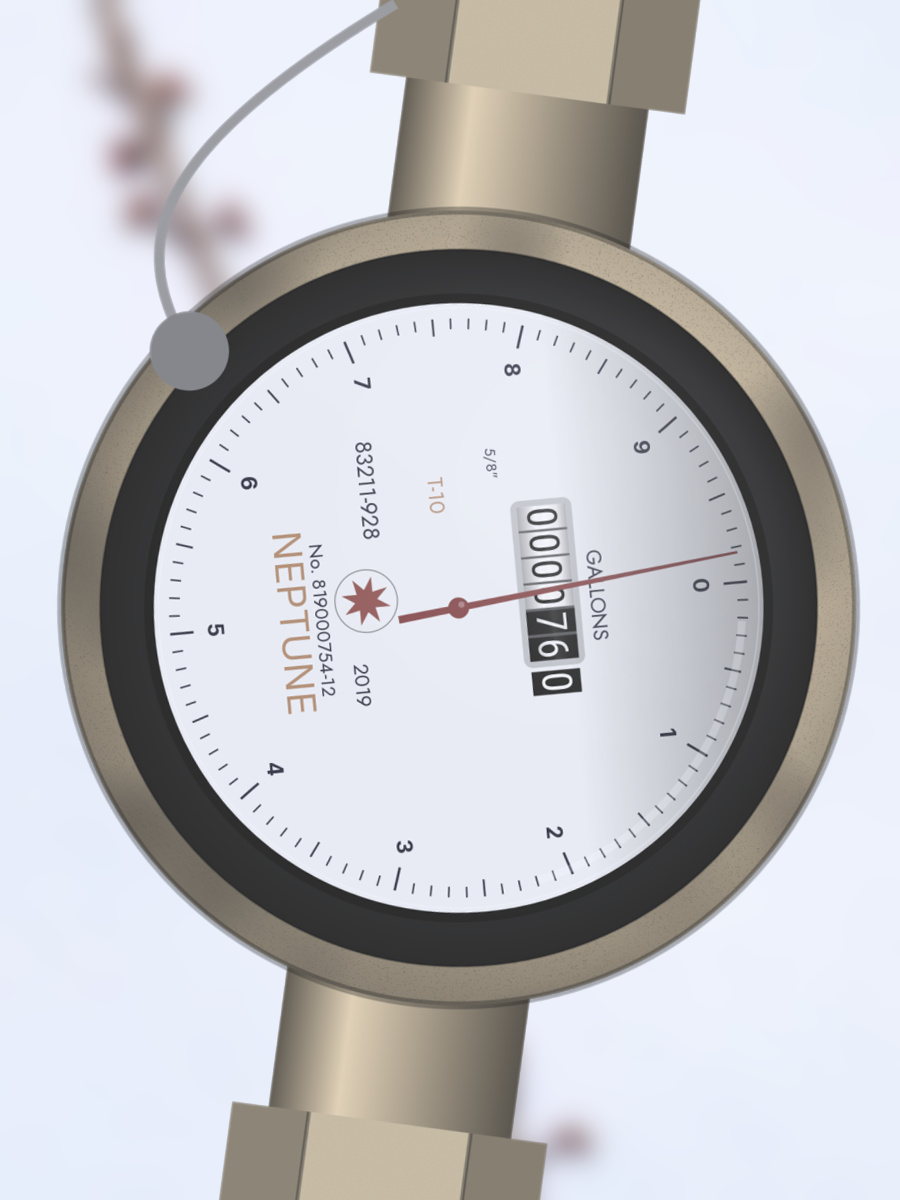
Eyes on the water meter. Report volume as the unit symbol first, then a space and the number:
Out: gal 759.8
